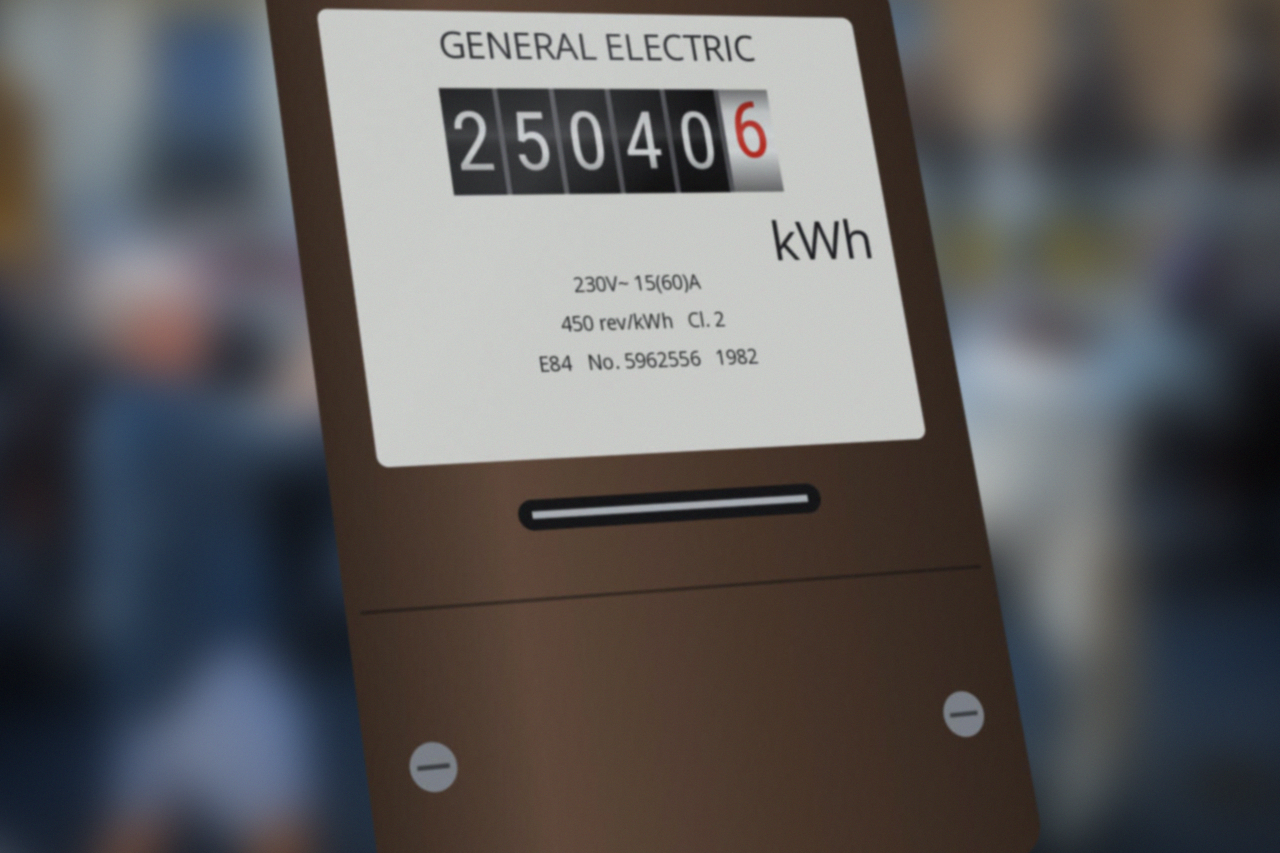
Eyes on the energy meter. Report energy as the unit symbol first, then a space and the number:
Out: kWh 25040.6
